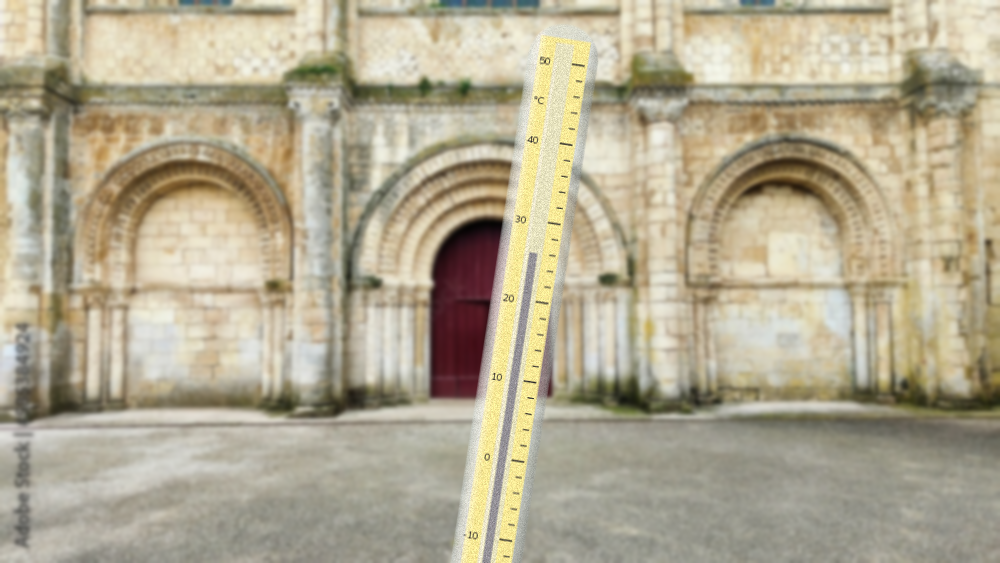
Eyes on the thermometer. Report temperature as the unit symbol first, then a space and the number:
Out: °C 26
